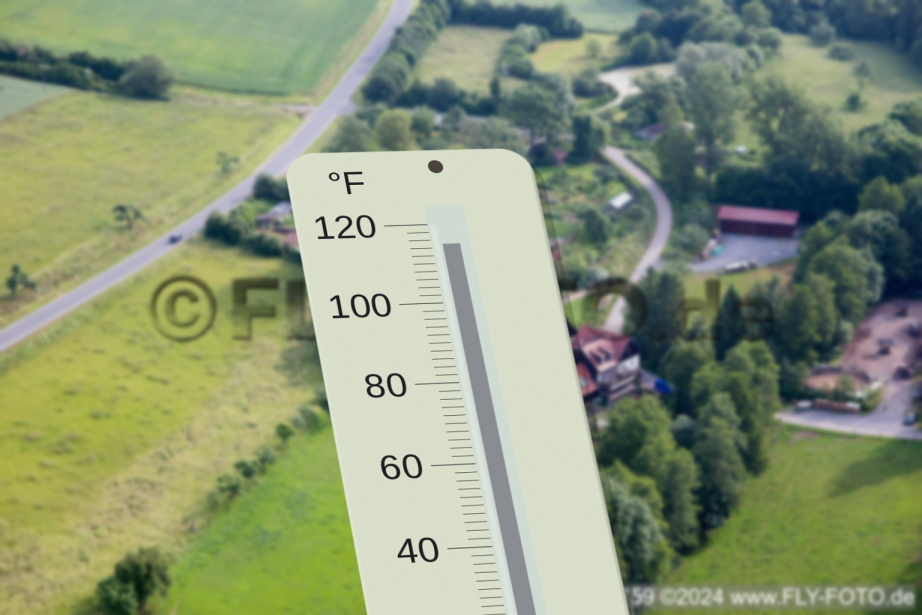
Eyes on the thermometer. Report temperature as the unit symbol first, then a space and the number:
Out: °F 115
